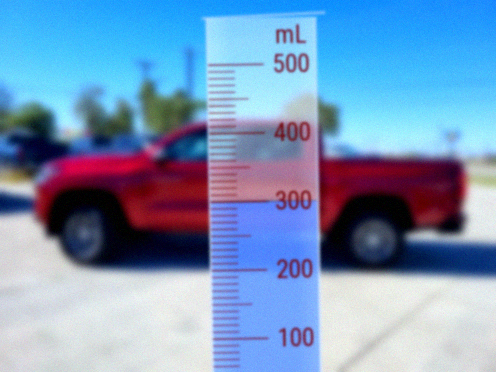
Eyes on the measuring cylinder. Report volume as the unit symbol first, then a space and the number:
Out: mL 300
